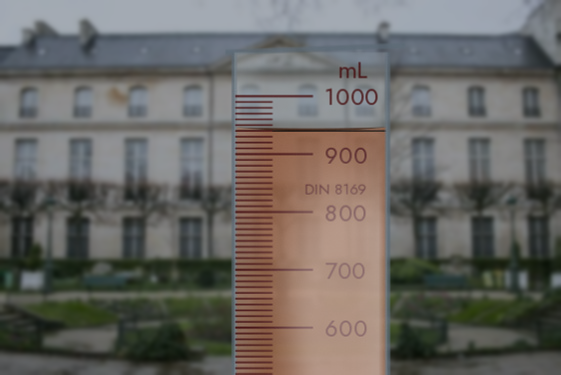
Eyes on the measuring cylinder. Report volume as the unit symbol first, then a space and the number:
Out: mL 940
